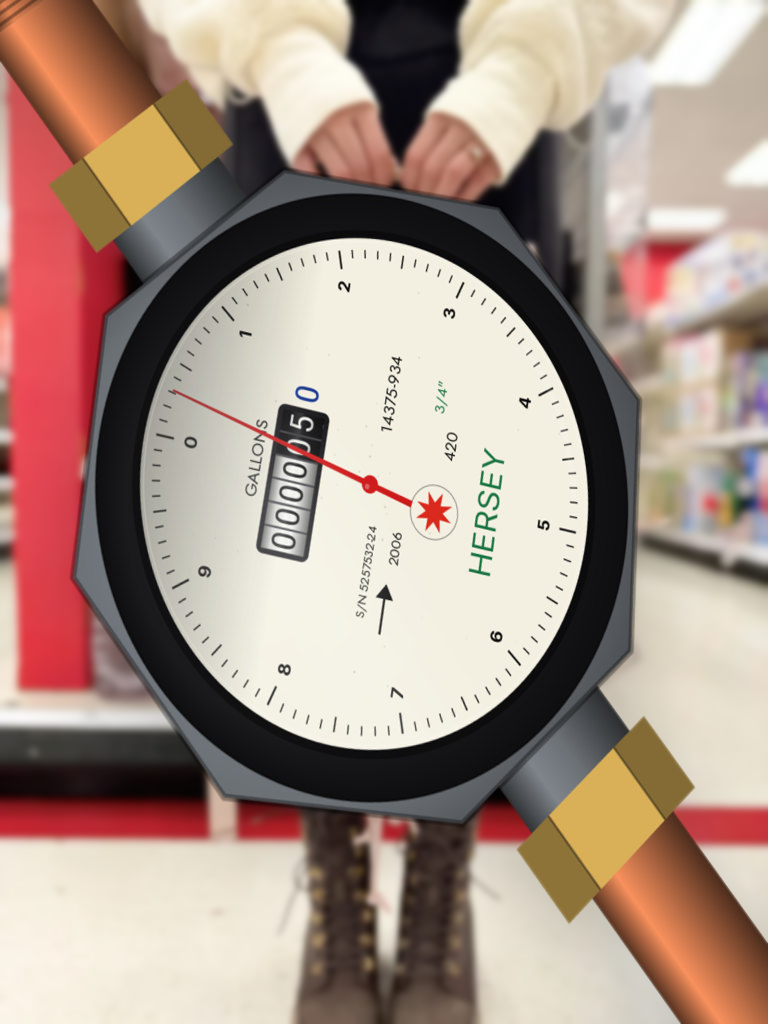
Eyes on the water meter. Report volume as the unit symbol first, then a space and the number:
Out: gal 50.3
